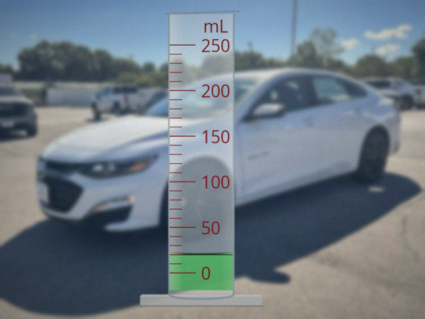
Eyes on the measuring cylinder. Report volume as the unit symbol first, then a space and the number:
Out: mL 20
